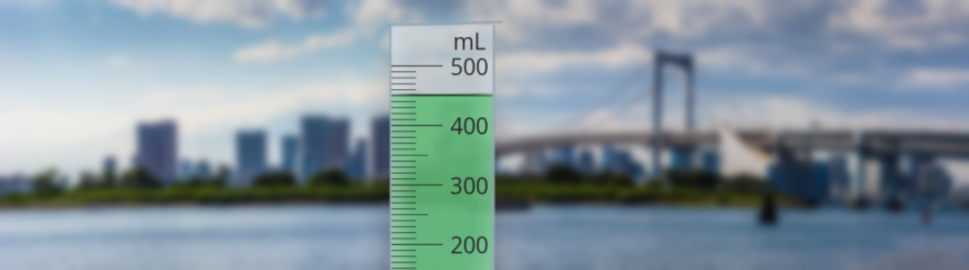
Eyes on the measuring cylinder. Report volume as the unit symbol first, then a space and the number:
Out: mL 450
